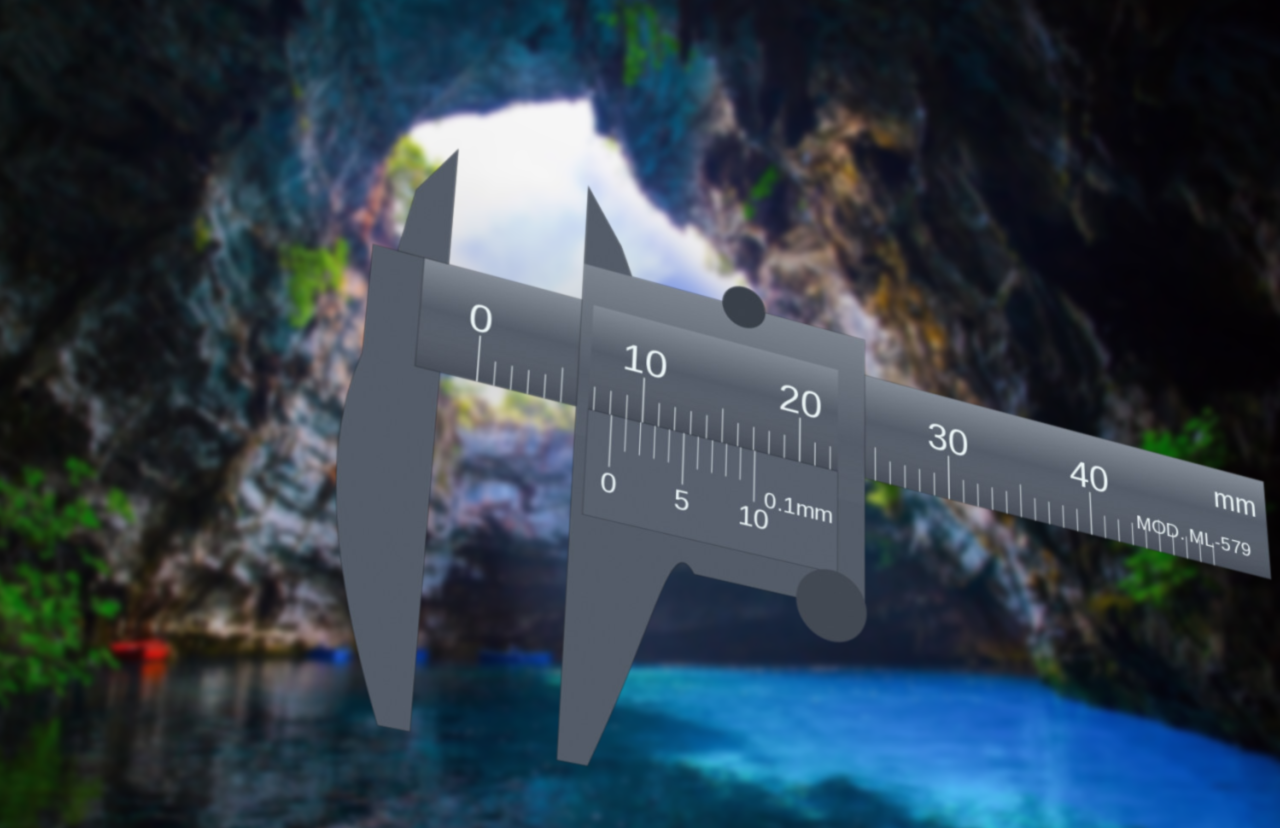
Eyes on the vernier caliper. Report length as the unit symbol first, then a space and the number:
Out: mm 8.1
